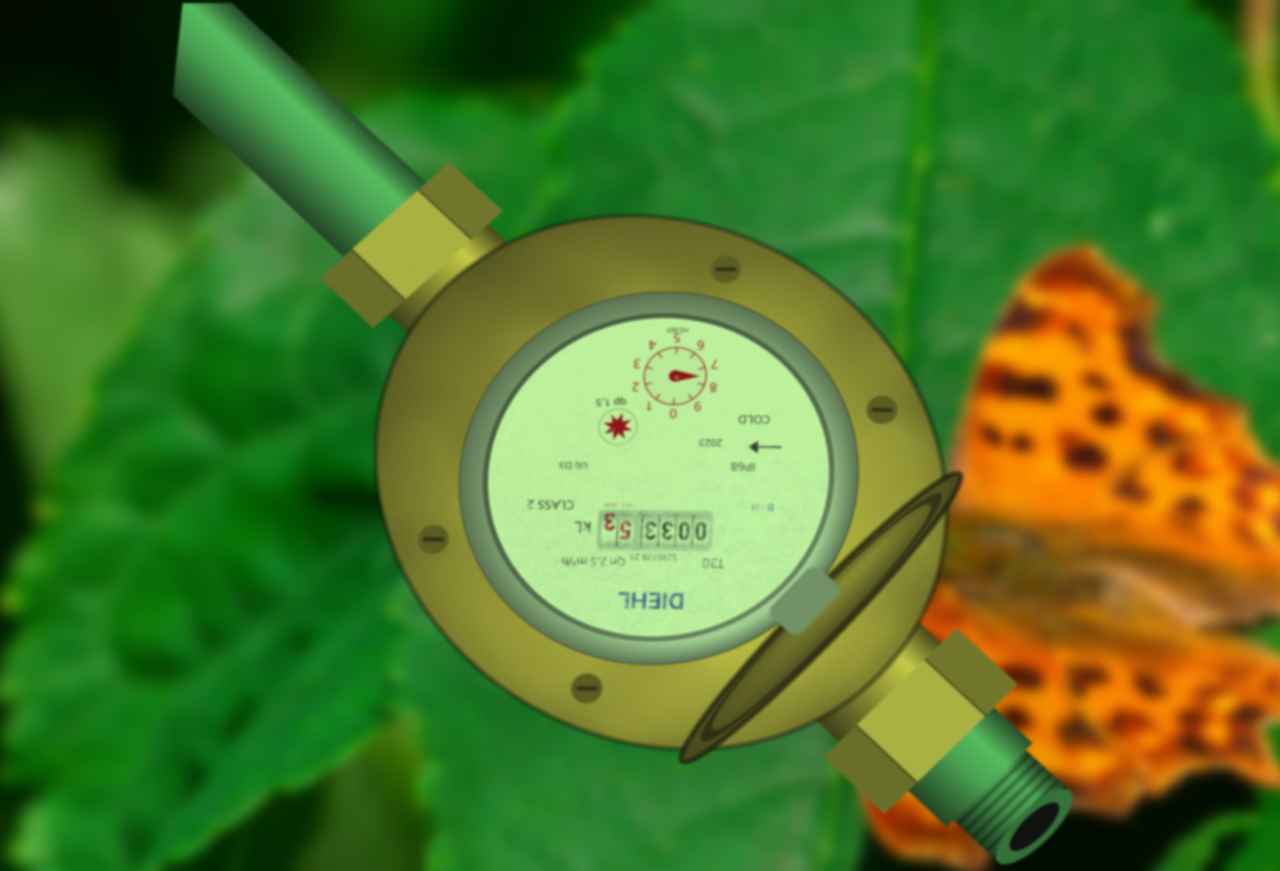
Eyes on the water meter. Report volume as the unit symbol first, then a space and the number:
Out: kL 33.527
